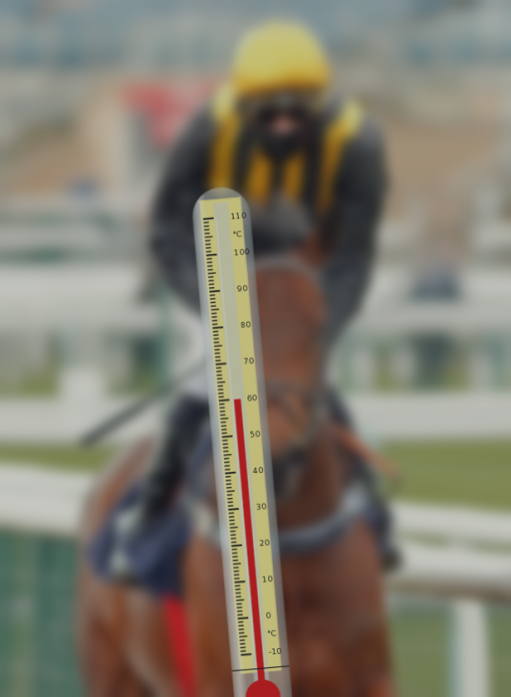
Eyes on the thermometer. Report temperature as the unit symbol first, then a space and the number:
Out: °C 60
